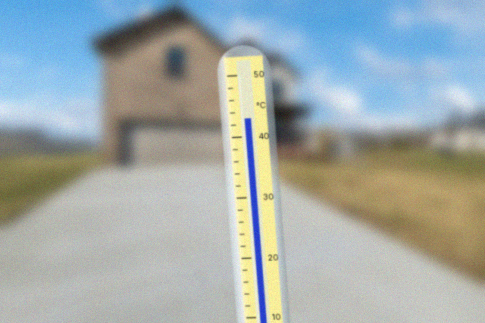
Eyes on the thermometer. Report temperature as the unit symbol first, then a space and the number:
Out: °C 43
